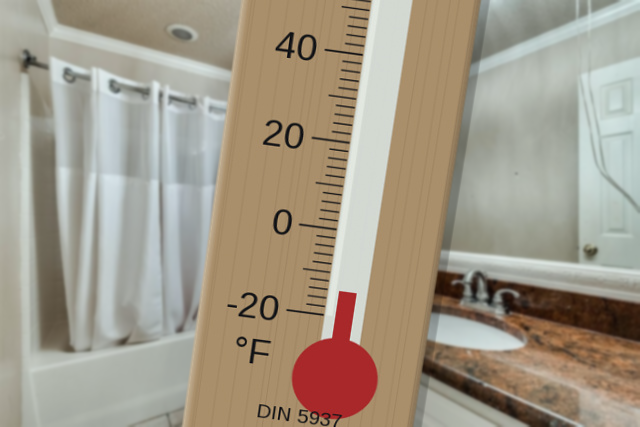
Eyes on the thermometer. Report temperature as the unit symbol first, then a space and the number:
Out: °F -14
